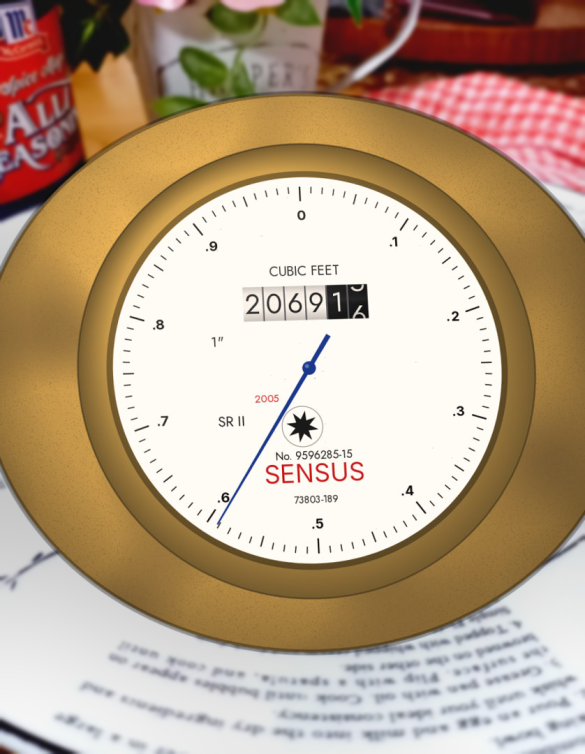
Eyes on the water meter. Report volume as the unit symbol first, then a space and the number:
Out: ft³ 206915.59
